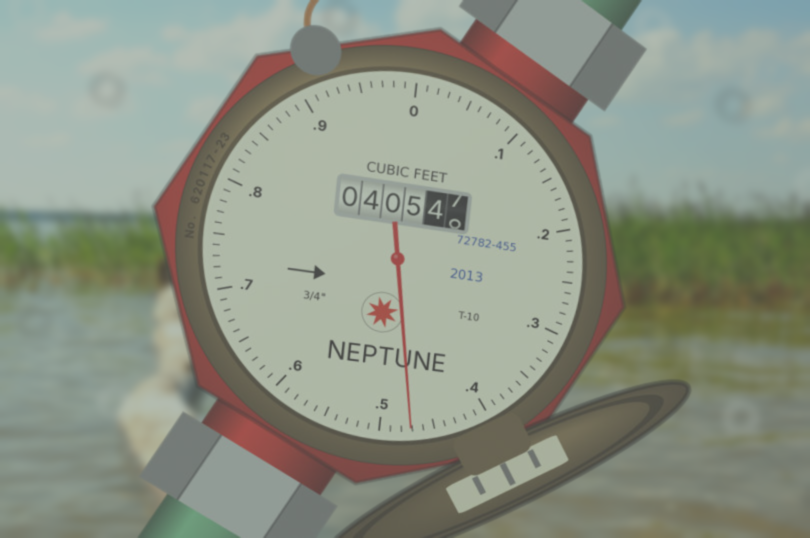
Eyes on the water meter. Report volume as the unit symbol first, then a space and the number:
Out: ft³ 40547.47
